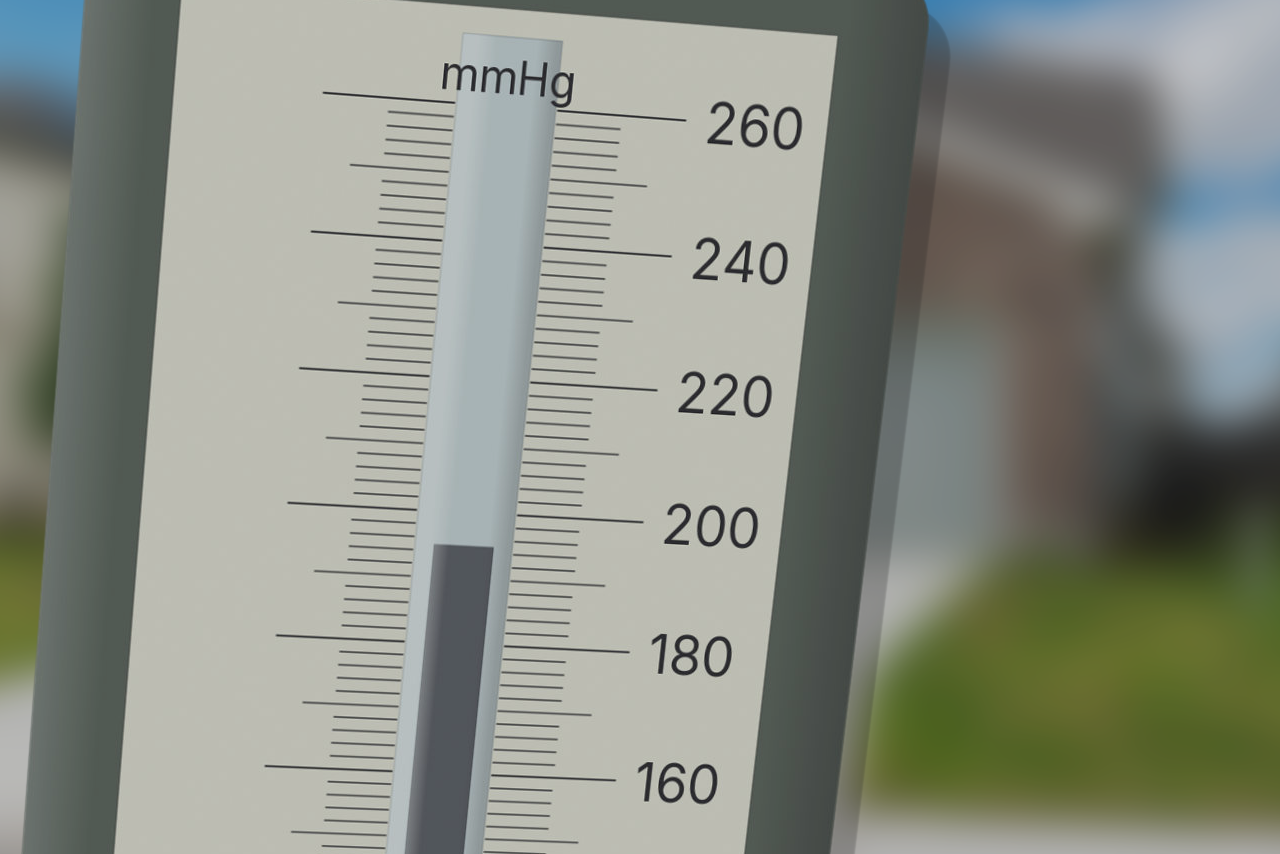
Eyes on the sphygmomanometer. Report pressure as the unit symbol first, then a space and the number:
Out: mmHg 195
